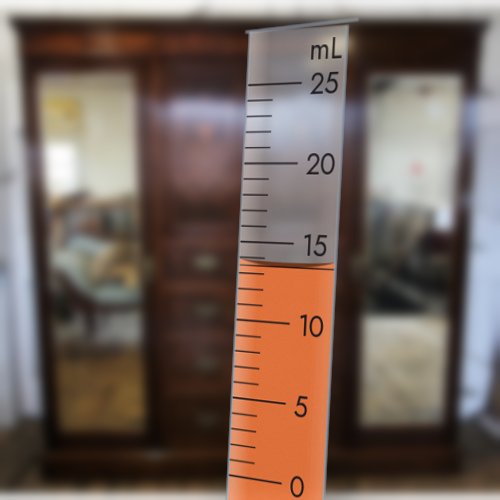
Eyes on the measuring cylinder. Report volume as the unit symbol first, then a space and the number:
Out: mL 13.5
